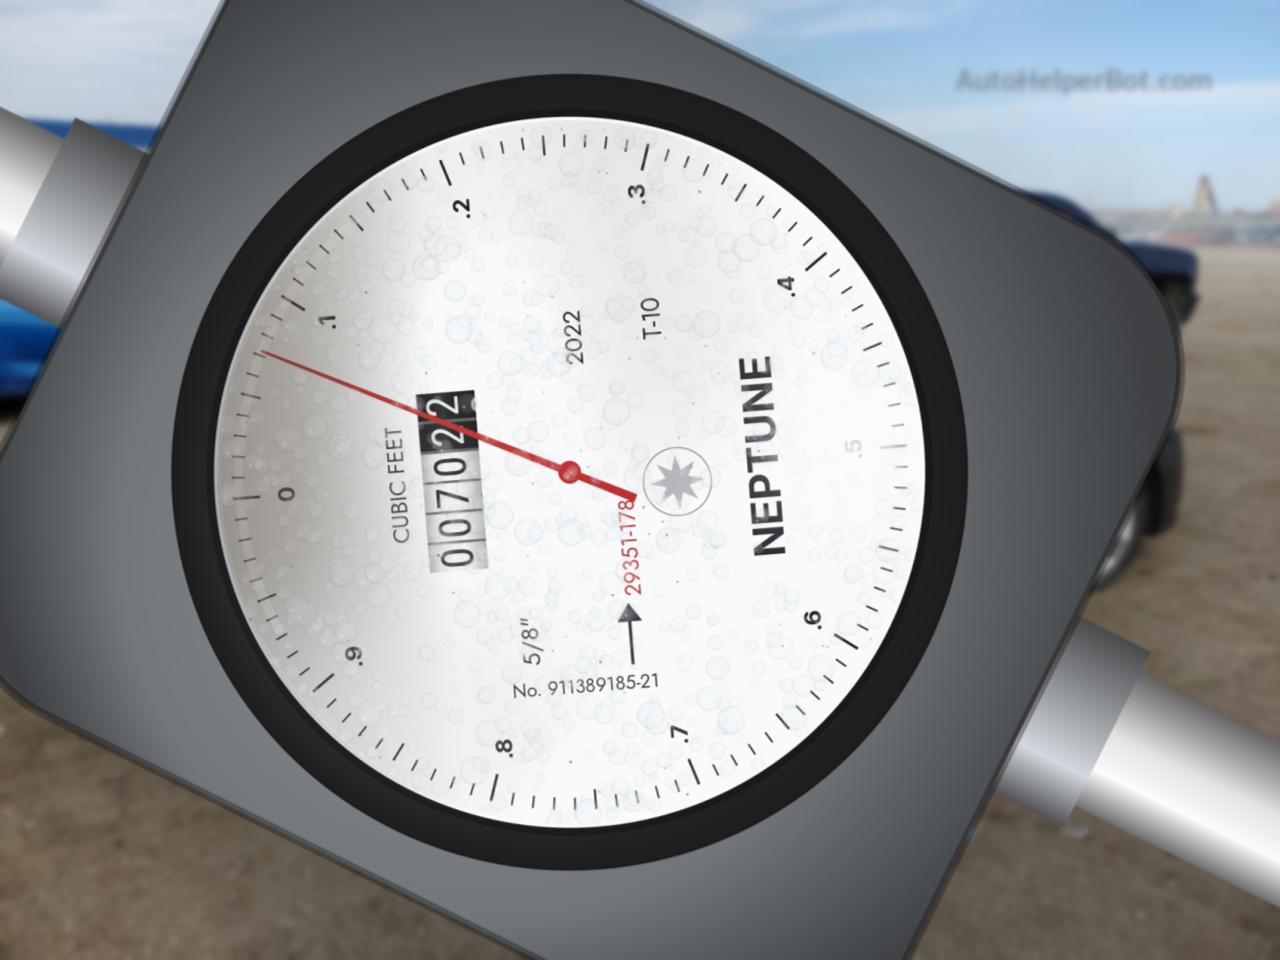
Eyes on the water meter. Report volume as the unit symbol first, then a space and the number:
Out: ft³ 7022.07
